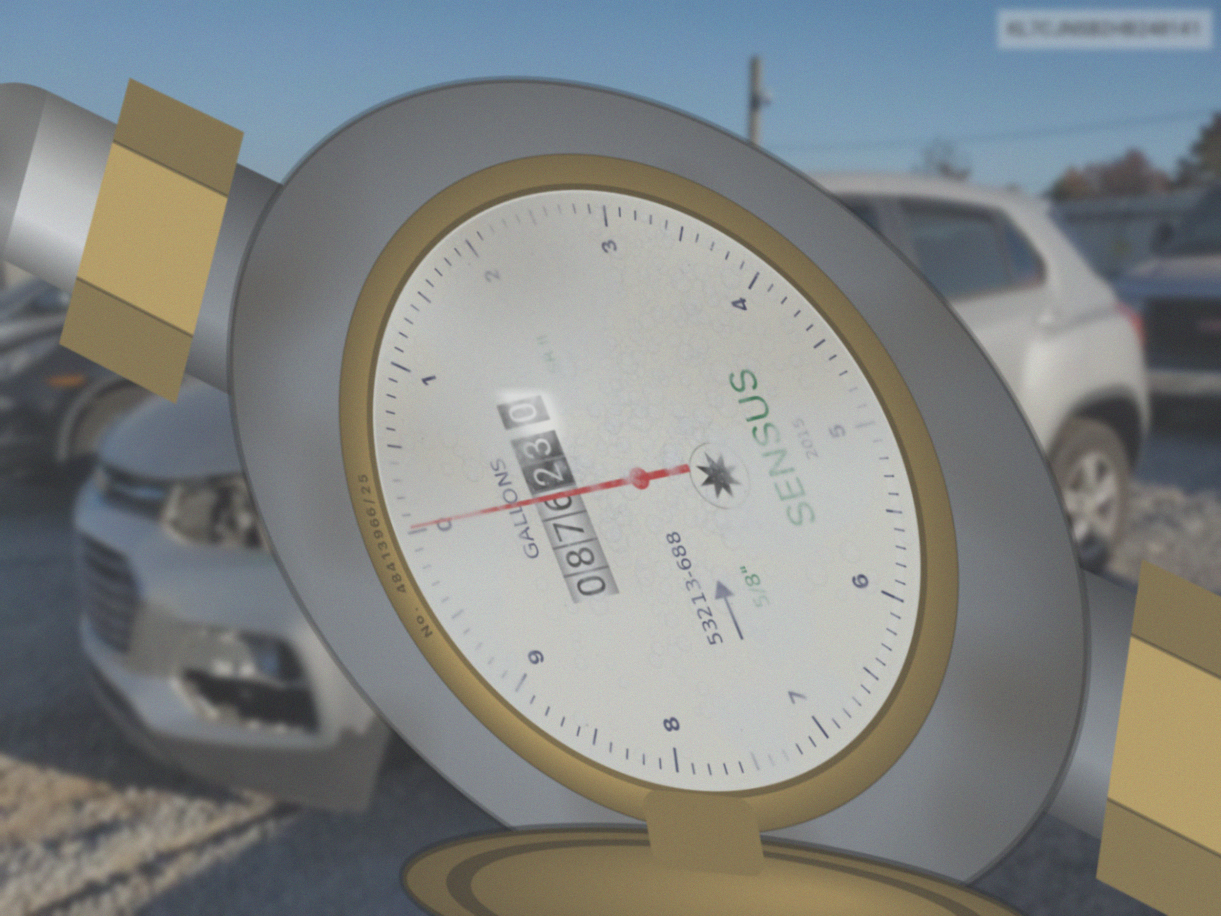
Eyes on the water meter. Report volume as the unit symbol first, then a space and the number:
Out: gal 876230.0
